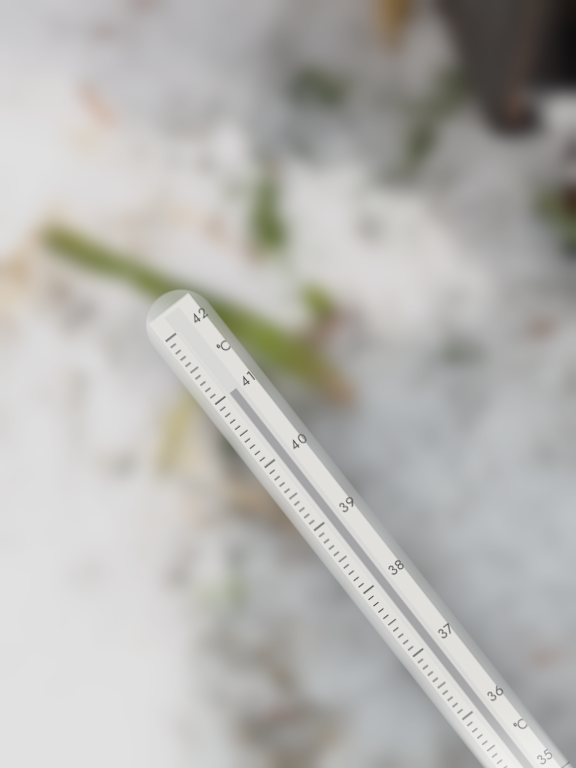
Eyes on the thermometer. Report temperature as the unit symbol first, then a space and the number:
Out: °C 41
